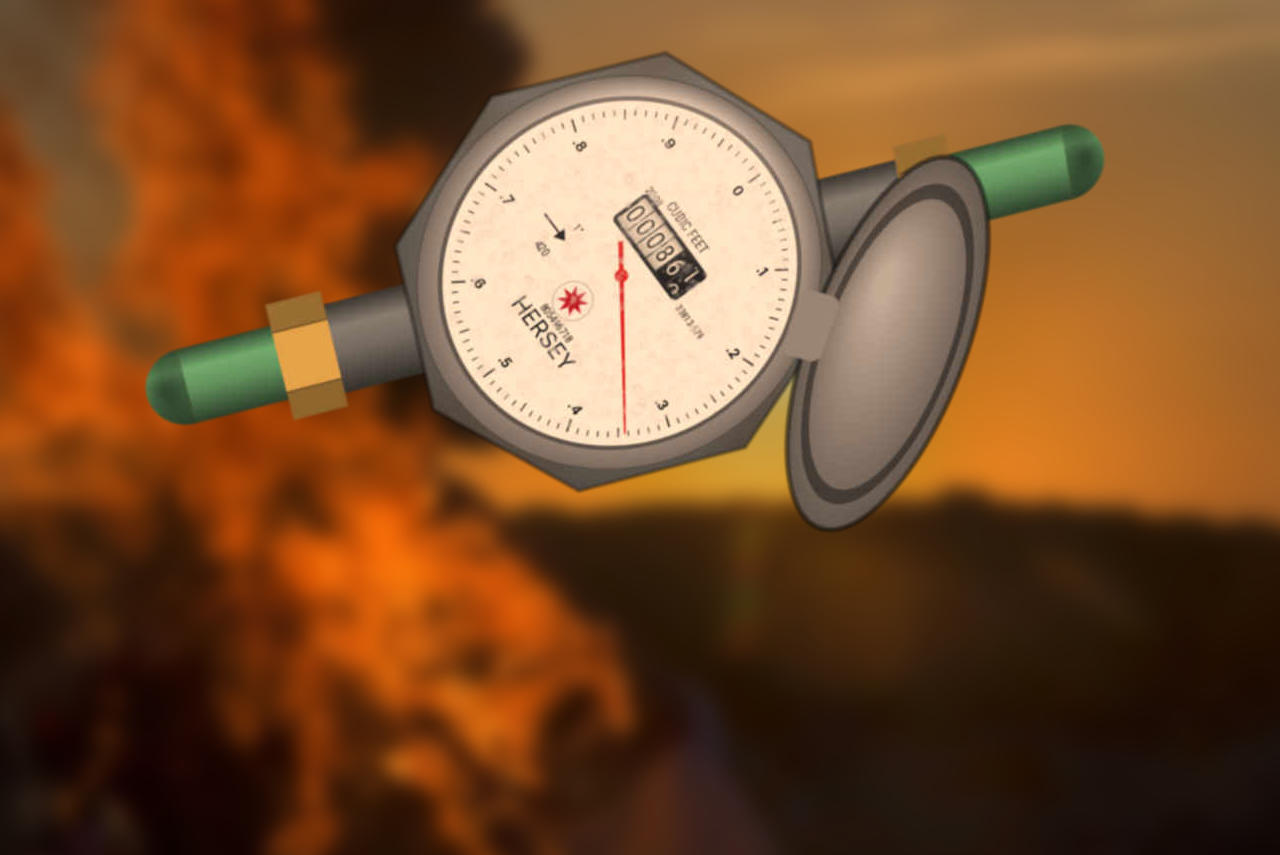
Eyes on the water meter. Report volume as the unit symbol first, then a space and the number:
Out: ft³ 861.34
